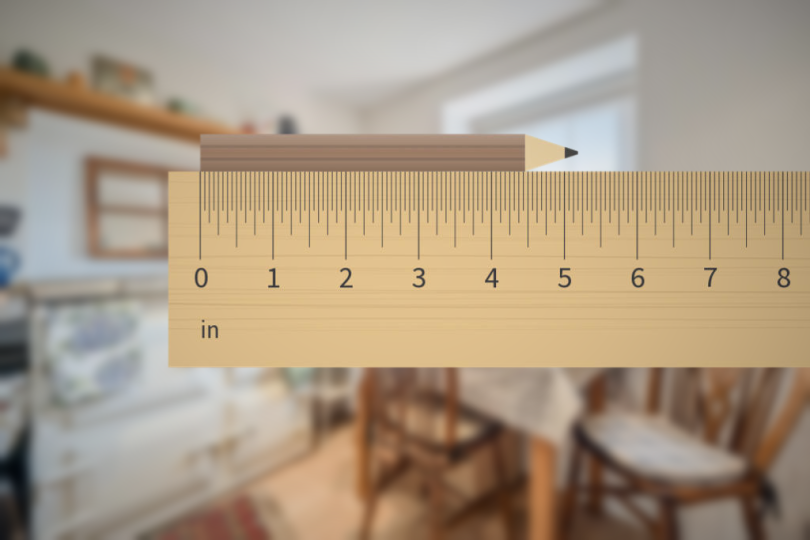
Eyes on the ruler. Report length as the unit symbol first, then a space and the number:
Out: in 5.1875
